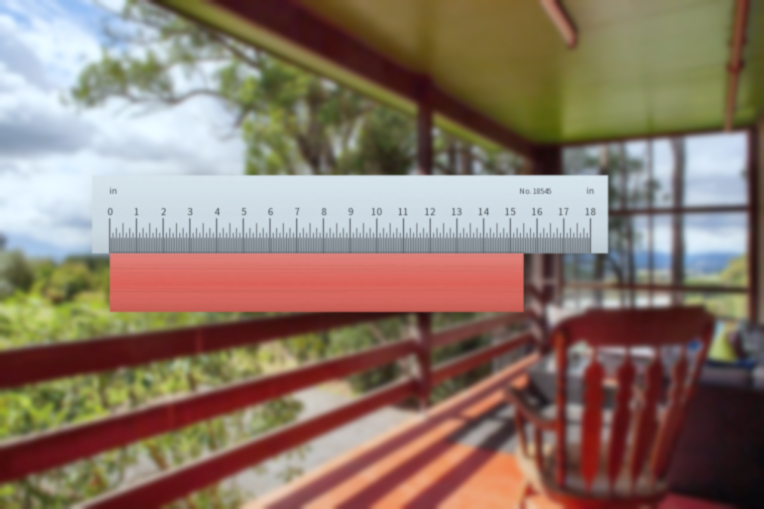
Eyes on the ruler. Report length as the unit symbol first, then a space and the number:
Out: in 15.5
